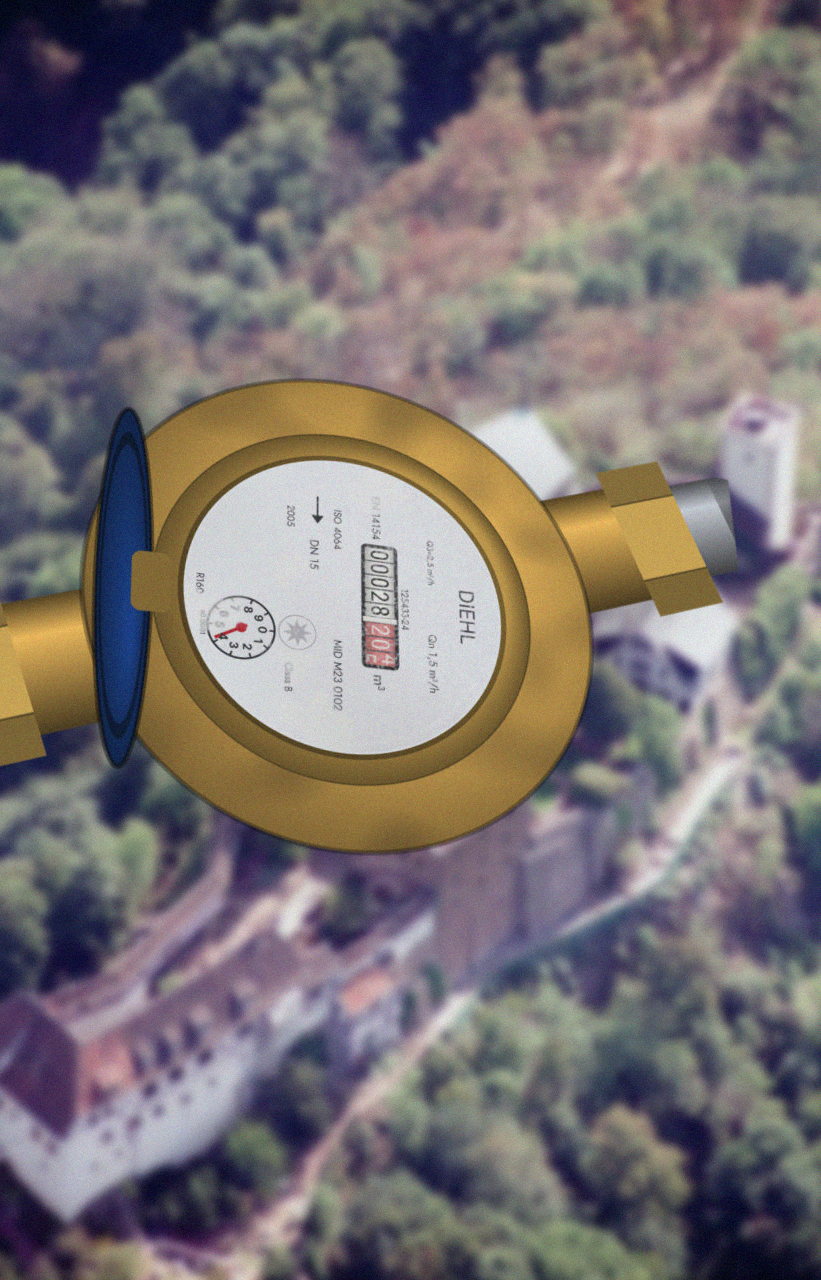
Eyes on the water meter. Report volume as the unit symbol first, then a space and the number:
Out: m³ 28.2044
